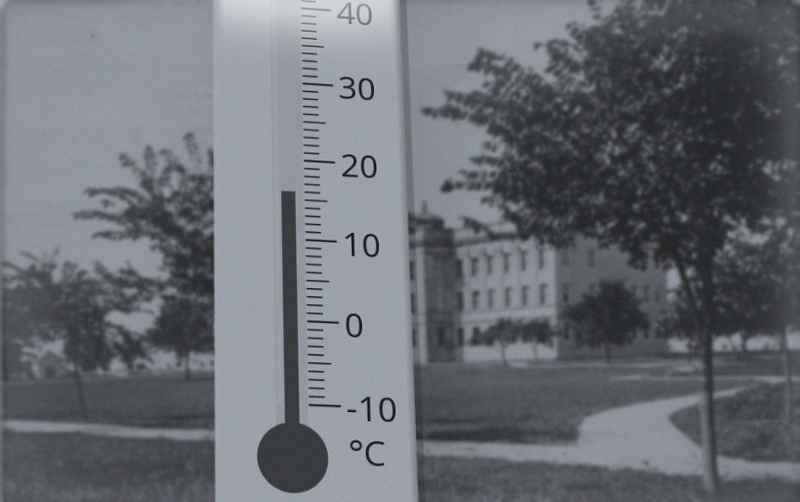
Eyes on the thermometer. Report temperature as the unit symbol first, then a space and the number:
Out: °C 16
